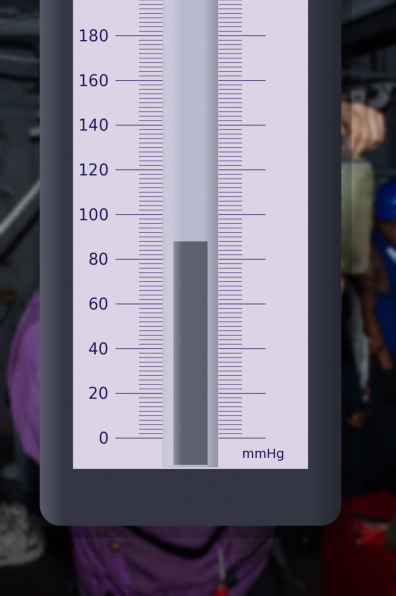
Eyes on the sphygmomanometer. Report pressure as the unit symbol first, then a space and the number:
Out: mmHg 88
